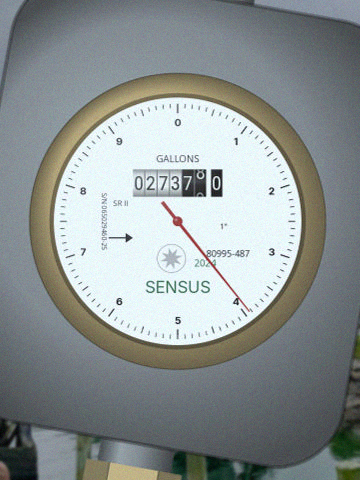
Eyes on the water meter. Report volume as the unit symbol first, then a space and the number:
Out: gal 273783.9
